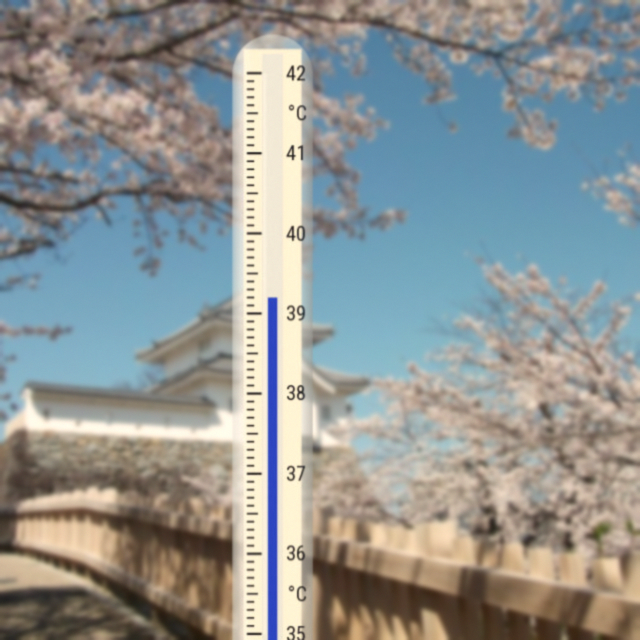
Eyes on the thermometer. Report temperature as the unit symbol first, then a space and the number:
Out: °C 39.2
